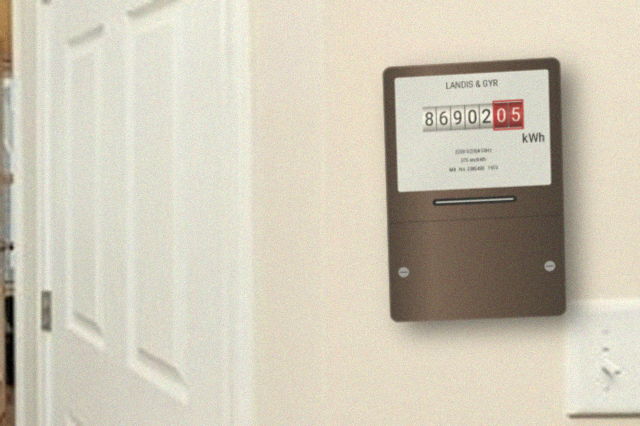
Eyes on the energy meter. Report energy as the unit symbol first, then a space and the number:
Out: kWh 86902.05
